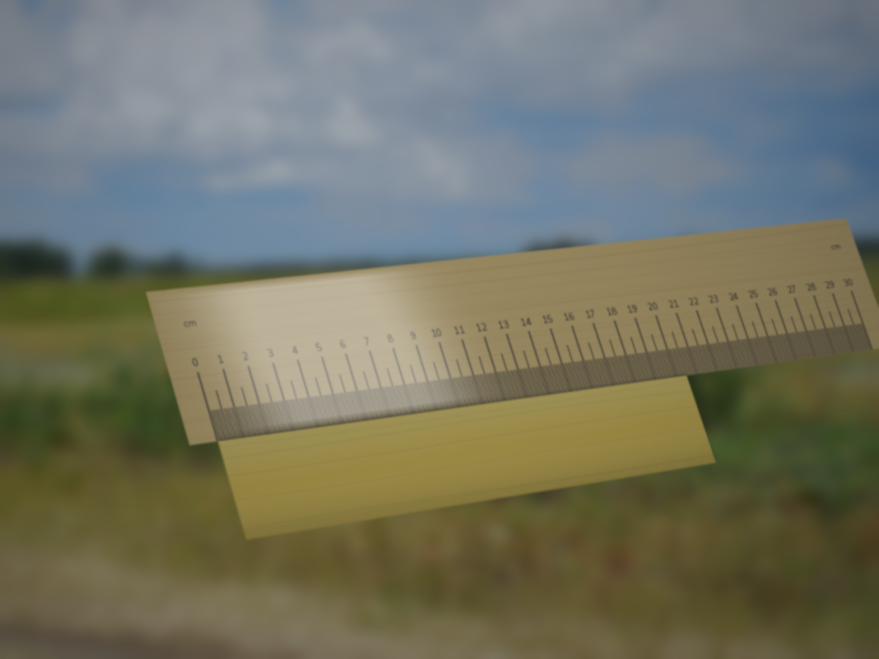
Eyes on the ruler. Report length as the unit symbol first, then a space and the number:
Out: cm 20.5
